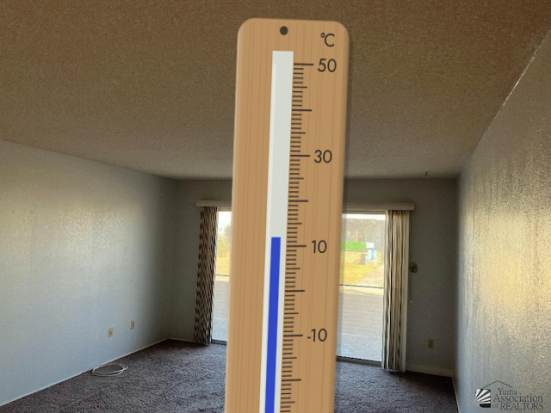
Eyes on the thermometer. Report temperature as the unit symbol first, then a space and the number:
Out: °C 12
